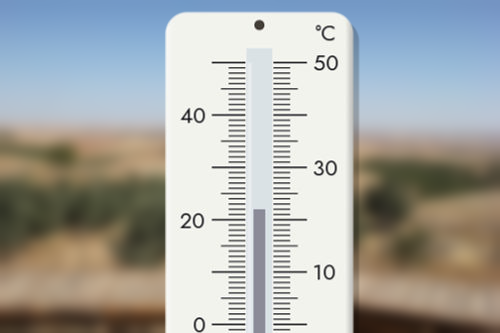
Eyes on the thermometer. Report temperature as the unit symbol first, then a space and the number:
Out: °C 22
